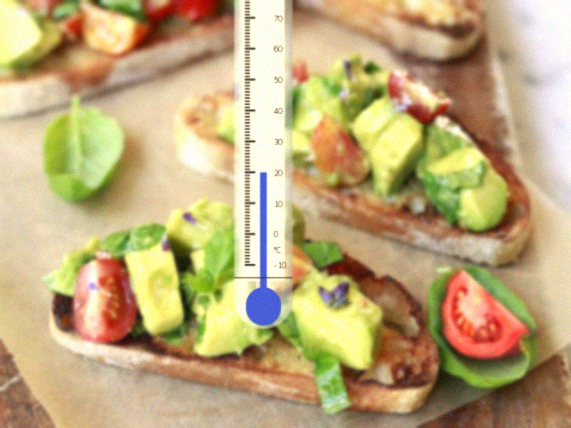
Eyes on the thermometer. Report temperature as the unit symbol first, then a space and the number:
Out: °C 20
